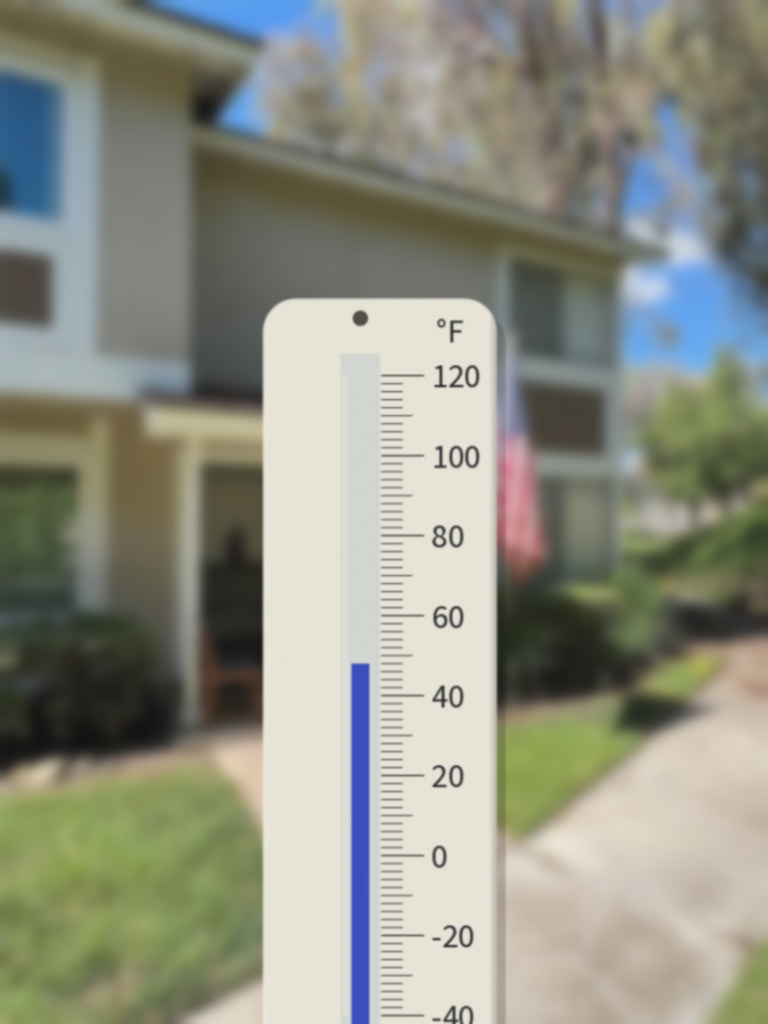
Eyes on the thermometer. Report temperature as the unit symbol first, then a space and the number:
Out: °F 48
